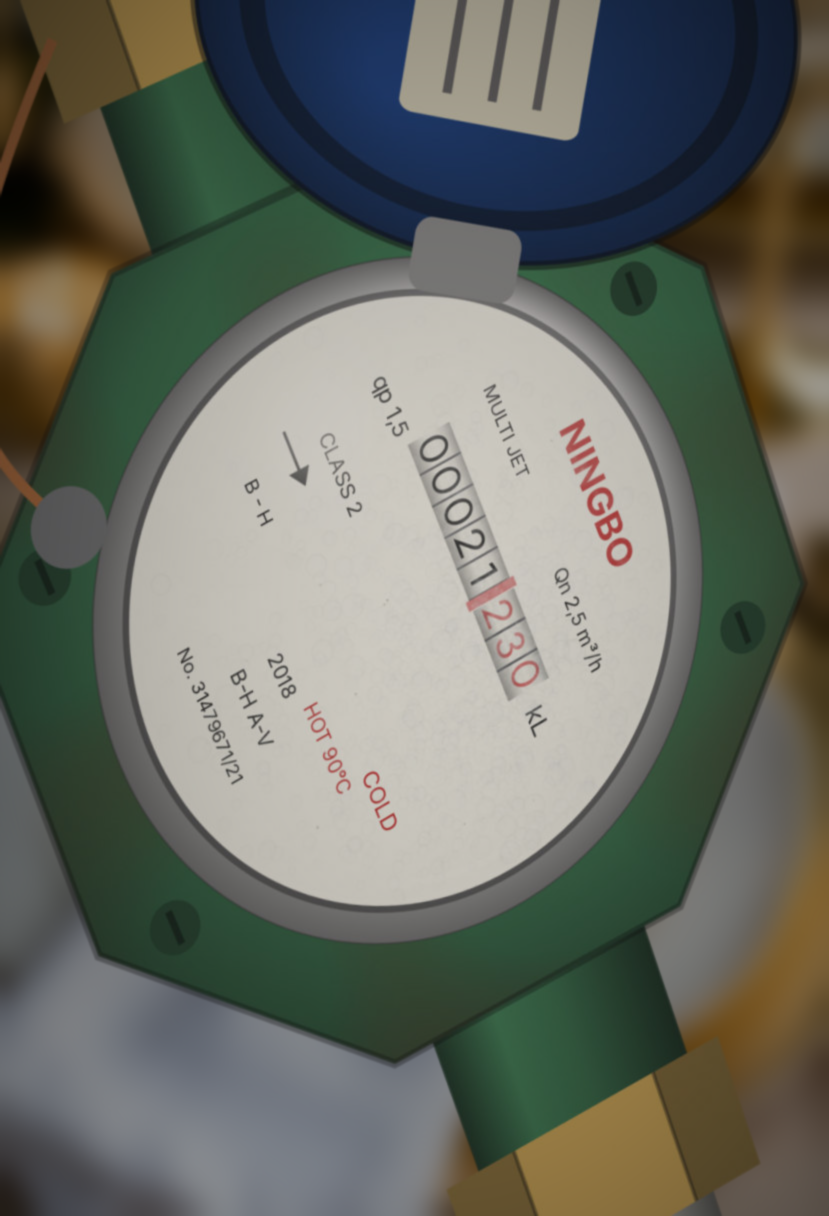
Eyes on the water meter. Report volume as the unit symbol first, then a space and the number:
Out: kL 21.230
